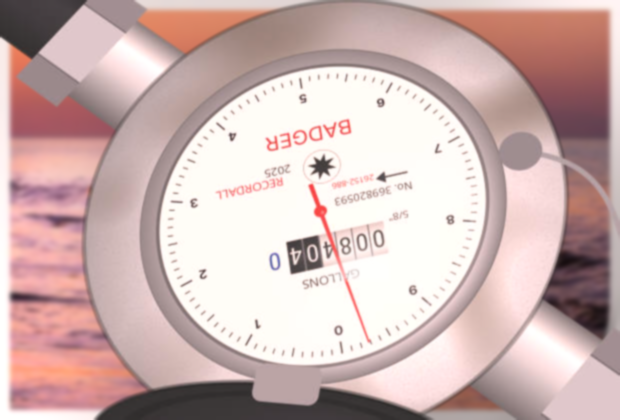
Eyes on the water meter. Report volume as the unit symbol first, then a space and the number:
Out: gal 84039.7
